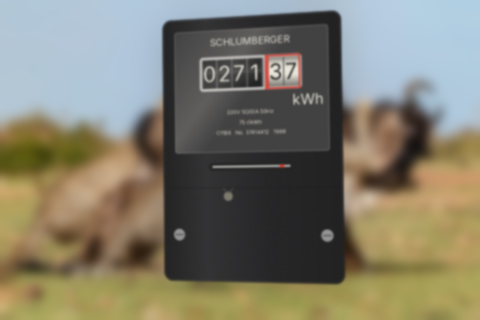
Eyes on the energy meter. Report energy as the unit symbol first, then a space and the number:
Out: kWh 271.37
